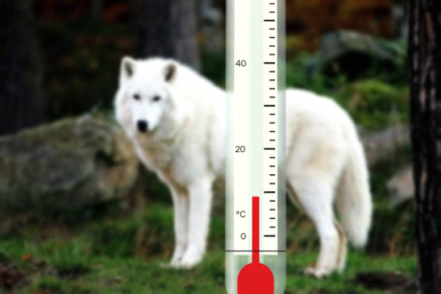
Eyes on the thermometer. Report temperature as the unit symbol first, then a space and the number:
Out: °C 9
